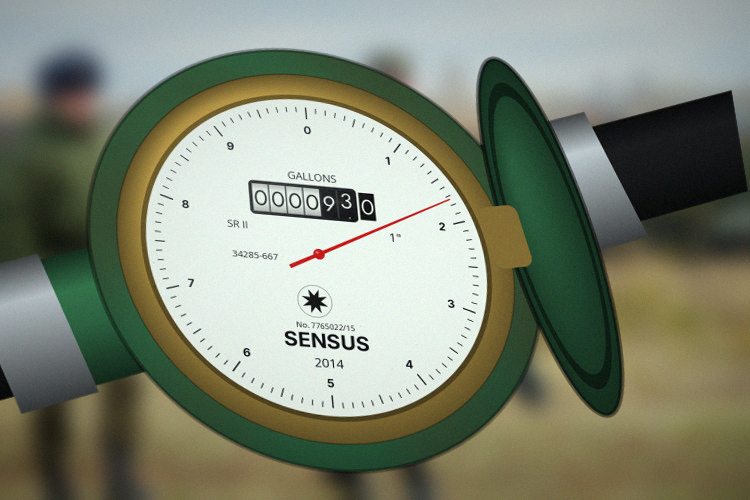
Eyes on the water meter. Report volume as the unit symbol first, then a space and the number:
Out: gal 931.7
